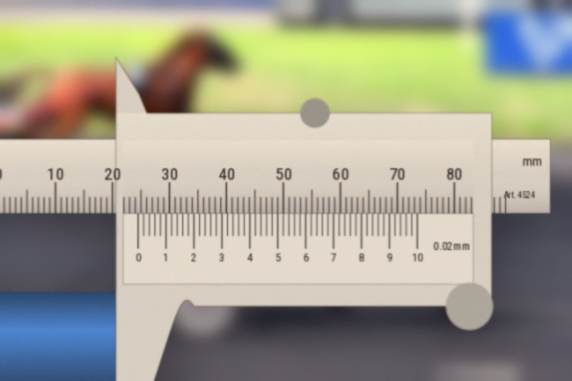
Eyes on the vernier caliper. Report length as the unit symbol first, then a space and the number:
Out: mm 24.5
